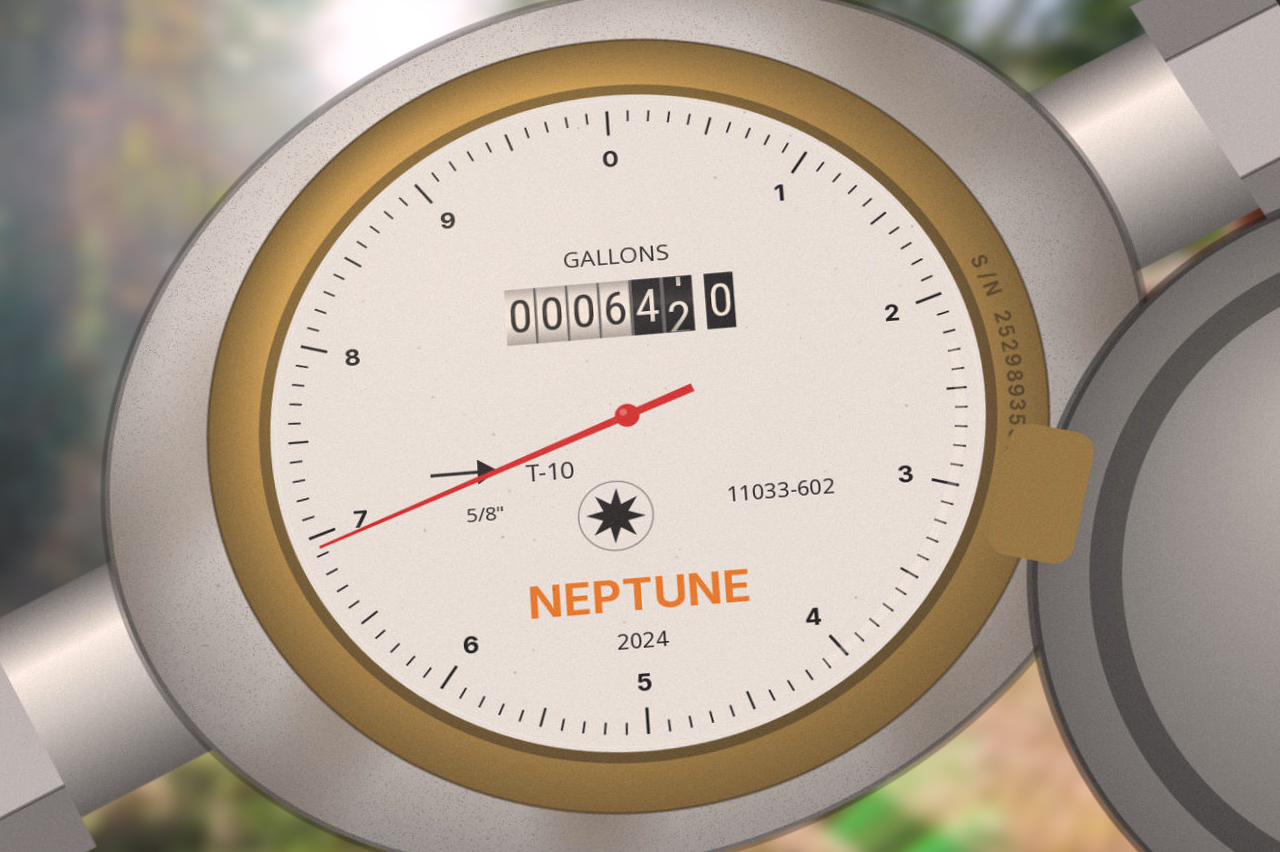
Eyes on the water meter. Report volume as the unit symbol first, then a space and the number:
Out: gal 6416.9
